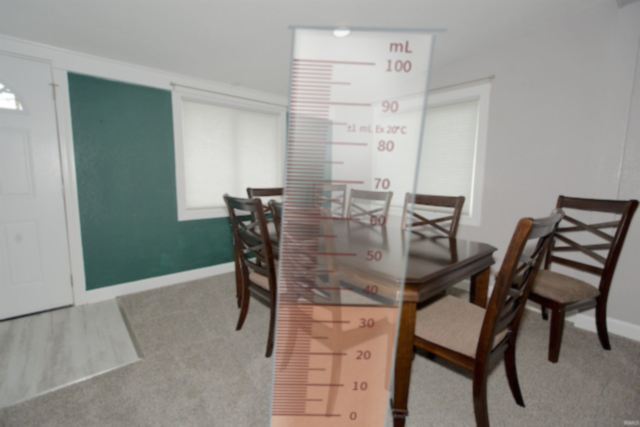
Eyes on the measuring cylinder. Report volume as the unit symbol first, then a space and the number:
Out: mL 35
